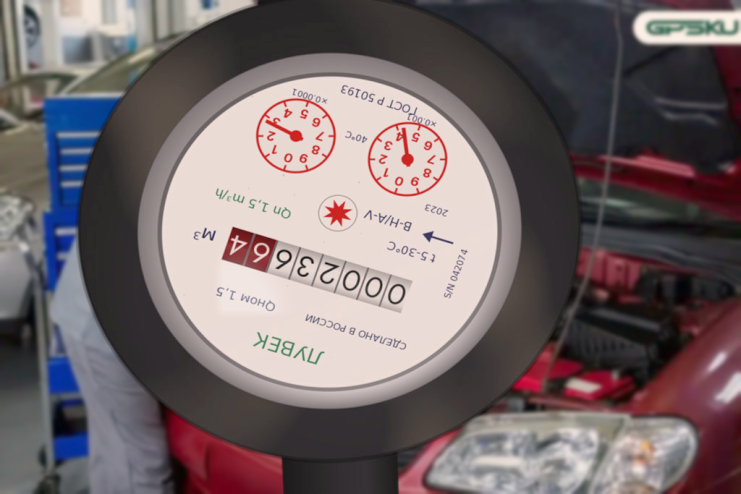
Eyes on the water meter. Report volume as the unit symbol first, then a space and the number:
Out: m³ 236.6442
